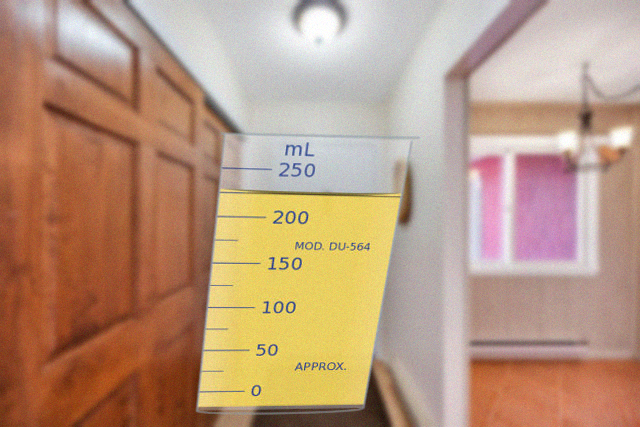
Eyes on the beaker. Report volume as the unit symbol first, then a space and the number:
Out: mL 225
